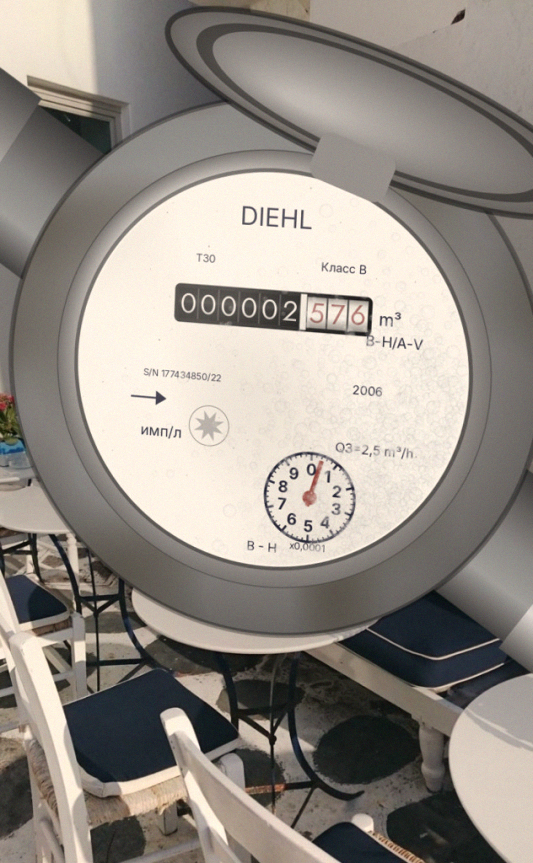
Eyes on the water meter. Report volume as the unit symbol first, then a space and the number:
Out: m³ 2.5760
